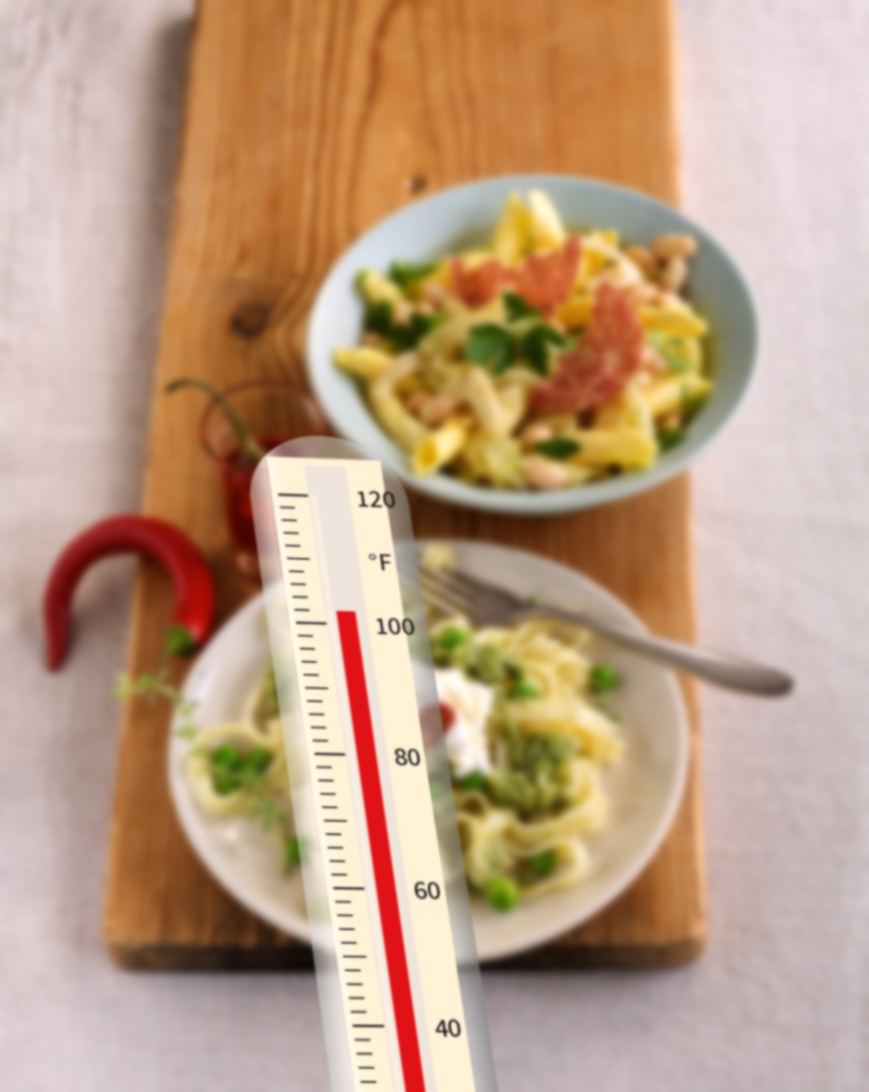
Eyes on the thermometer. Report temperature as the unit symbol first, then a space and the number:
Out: °F 102
